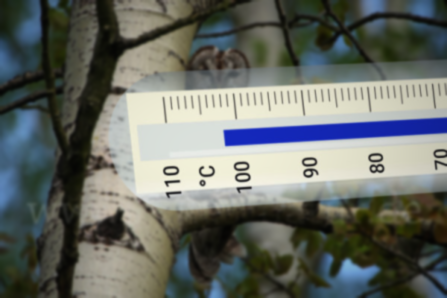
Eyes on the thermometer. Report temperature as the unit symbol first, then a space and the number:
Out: °C 102
